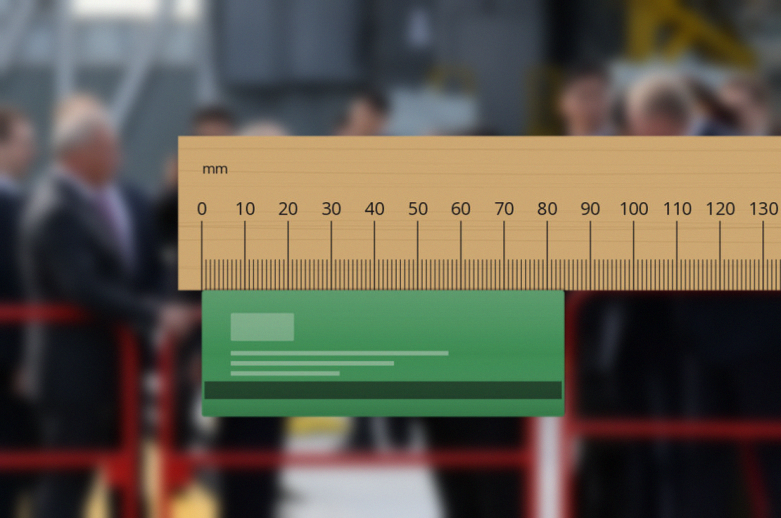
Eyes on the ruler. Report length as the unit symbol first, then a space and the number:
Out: mm 84
